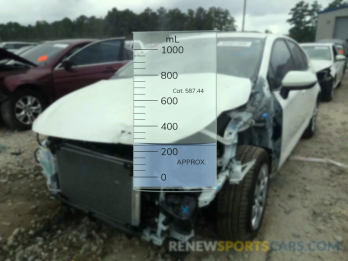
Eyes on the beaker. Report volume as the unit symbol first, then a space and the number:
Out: mL 250
